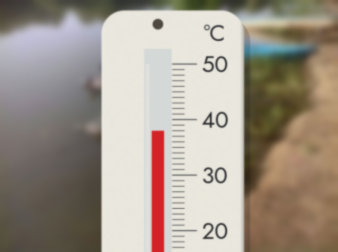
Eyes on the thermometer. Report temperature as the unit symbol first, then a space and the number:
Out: °C 38
